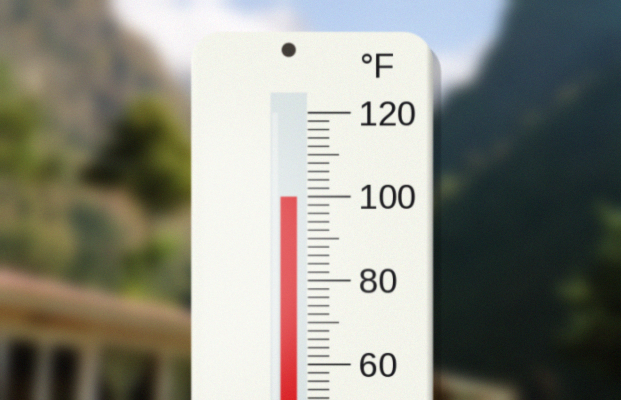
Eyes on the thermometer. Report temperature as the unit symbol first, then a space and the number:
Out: °F 100
